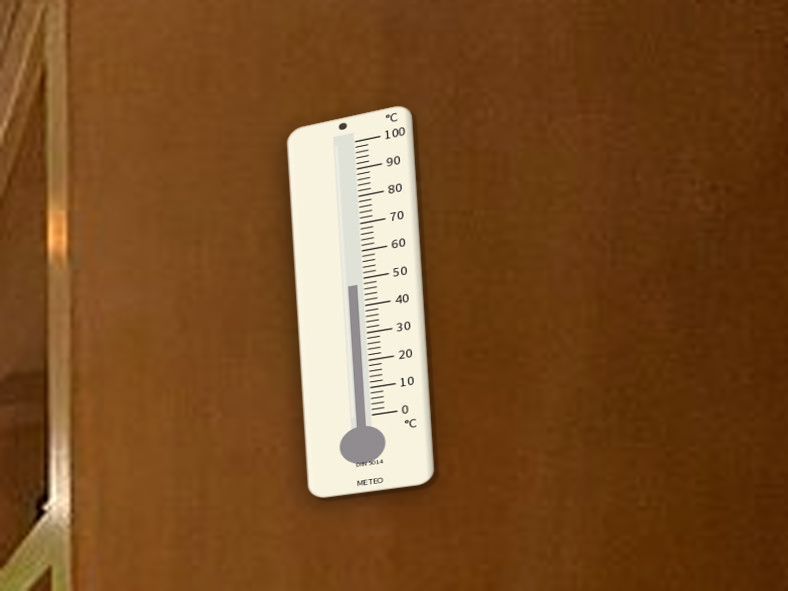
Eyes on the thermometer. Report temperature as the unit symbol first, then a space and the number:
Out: °C 48
